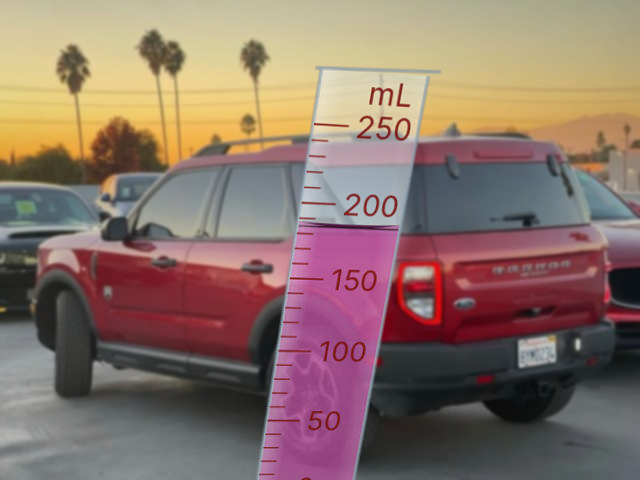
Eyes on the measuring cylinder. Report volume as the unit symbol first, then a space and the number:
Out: mL 185
